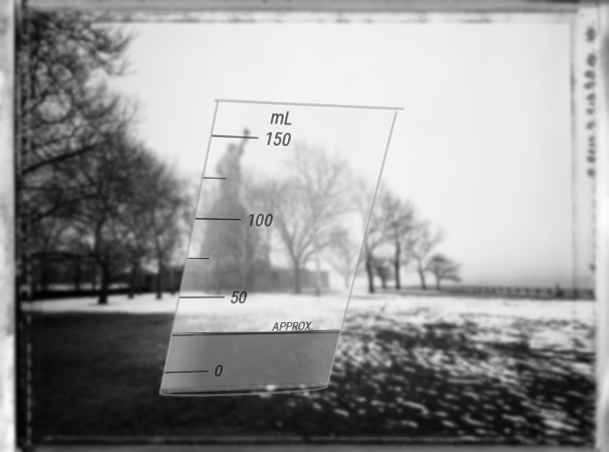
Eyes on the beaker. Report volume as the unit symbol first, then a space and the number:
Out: mL 25
